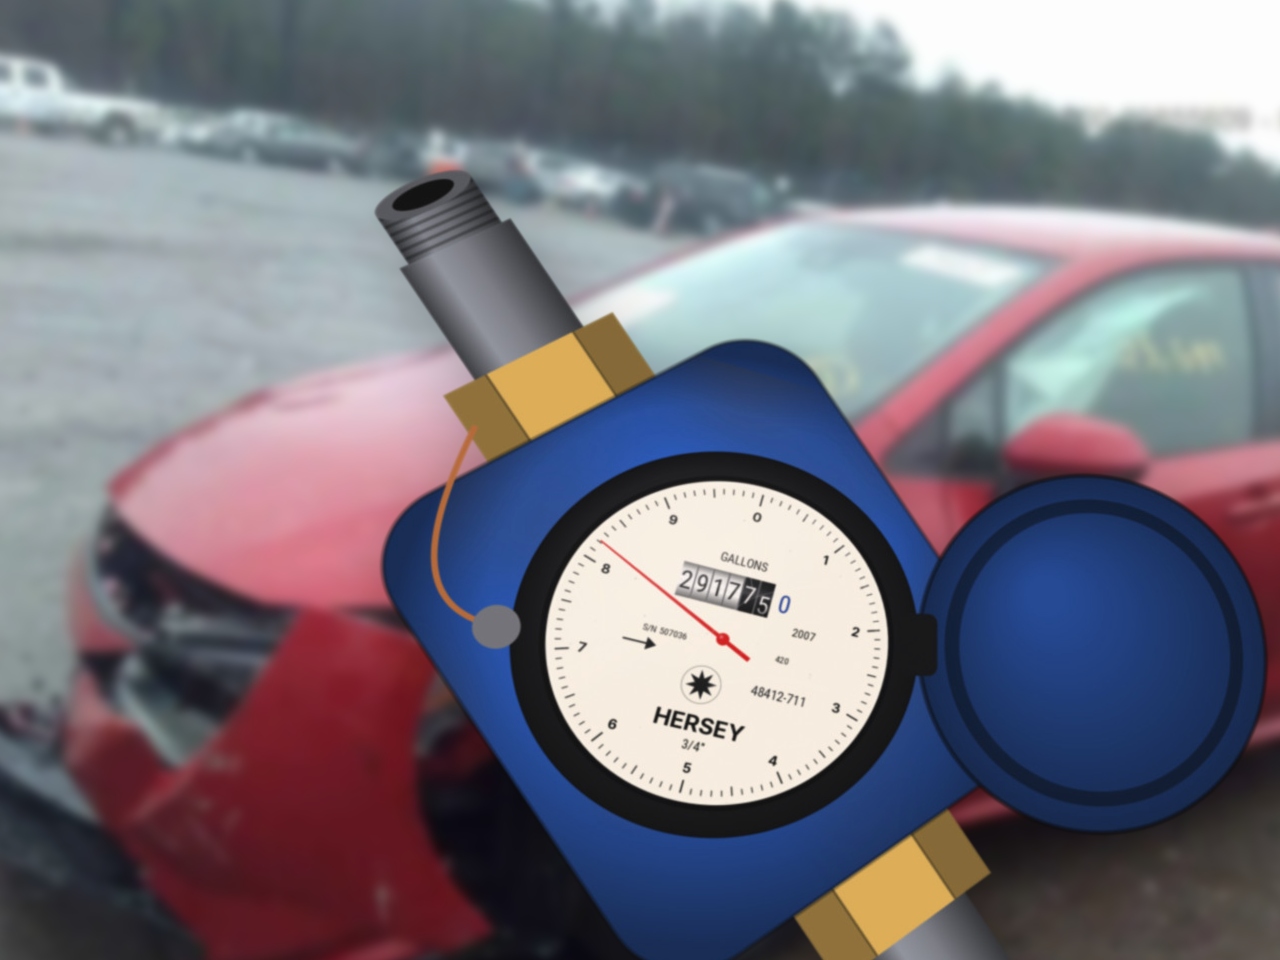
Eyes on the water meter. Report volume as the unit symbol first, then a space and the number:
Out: gal 2917748.2
